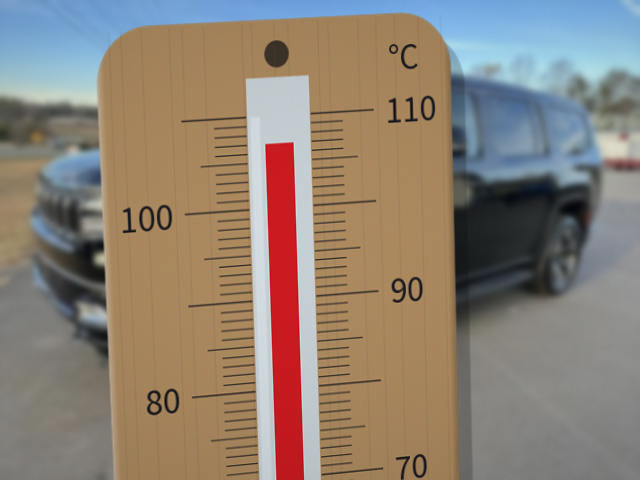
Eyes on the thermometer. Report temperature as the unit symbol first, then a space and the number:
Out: °C 107
